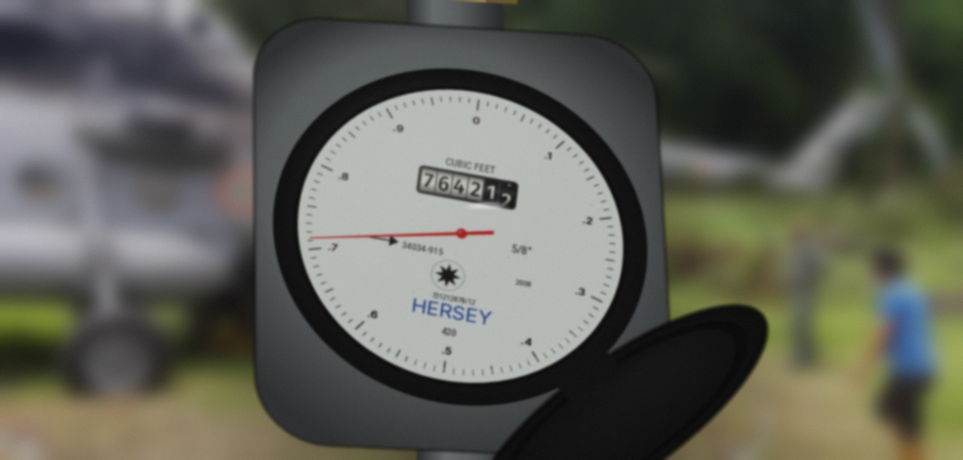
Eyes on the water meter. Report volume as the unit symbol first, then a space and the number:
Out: ft³ 764211.71
